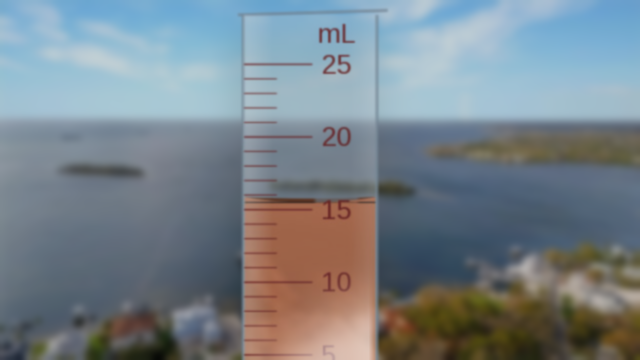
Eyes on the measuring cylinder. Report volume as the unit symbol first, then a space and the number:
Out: mL 15.5
